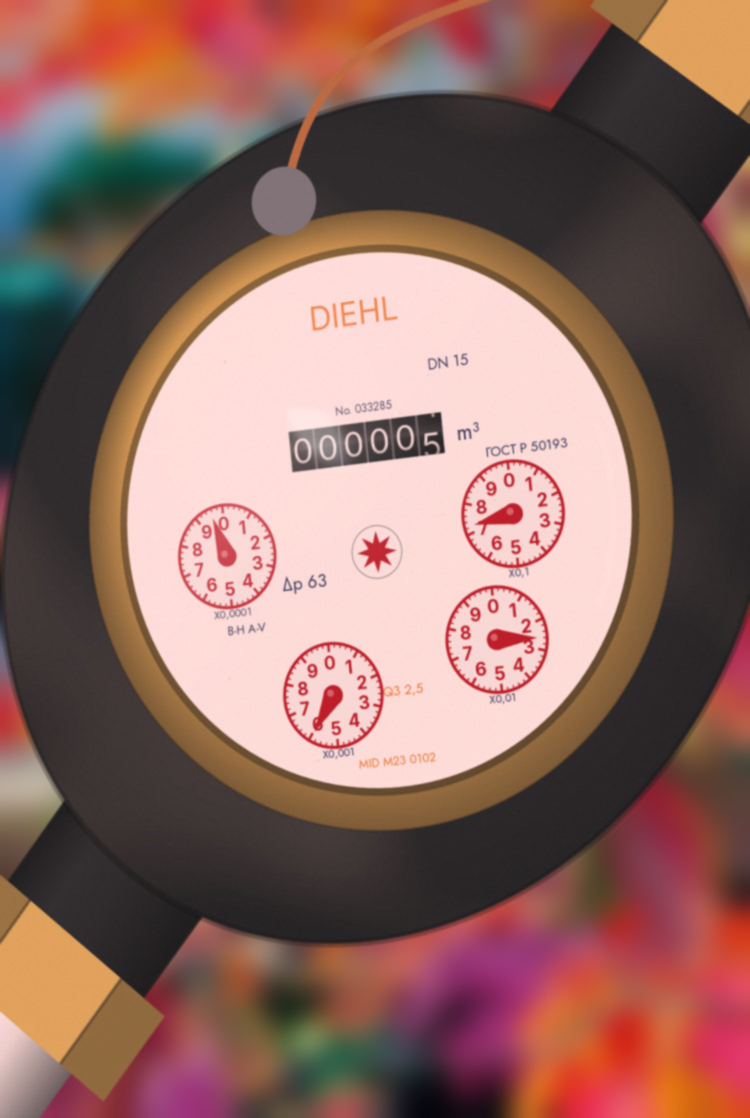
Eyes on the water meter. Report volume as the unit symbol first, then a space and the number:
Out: m³ 4.7259
